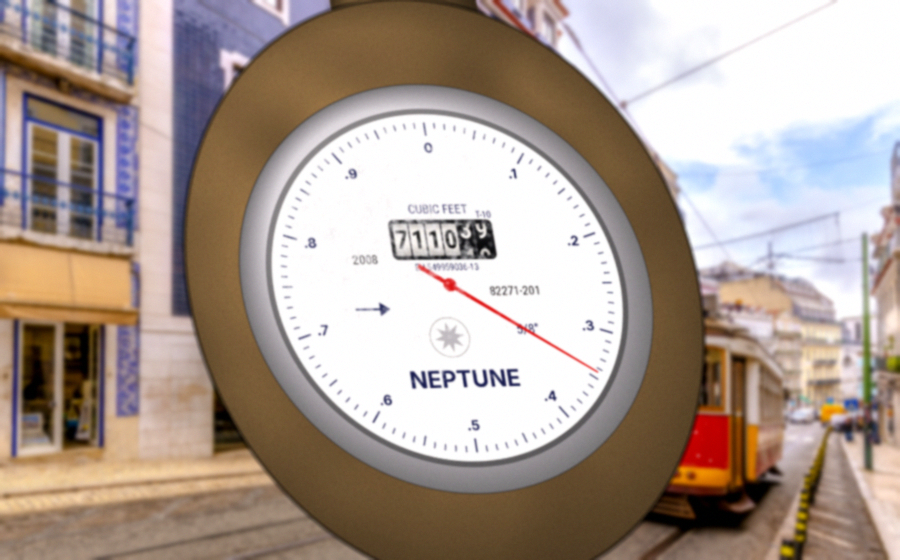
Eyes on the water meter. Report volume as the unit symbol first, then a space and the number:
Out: ft³ 711039.34
